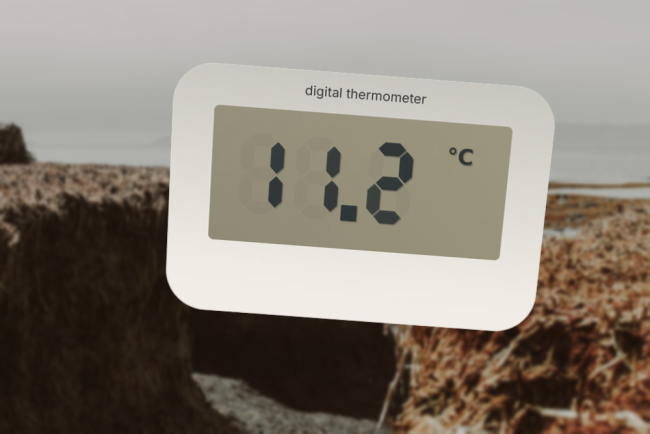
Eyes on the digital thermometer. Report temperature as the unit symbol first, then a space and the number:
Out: °C 11.2
